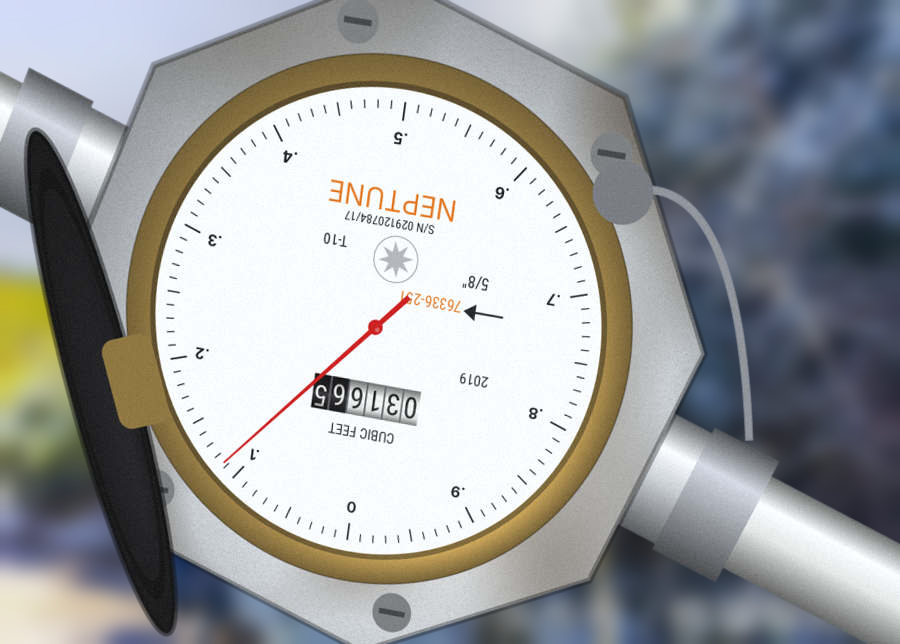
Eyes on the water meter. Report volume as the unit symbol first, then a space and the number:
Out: ft³ 31665.11
